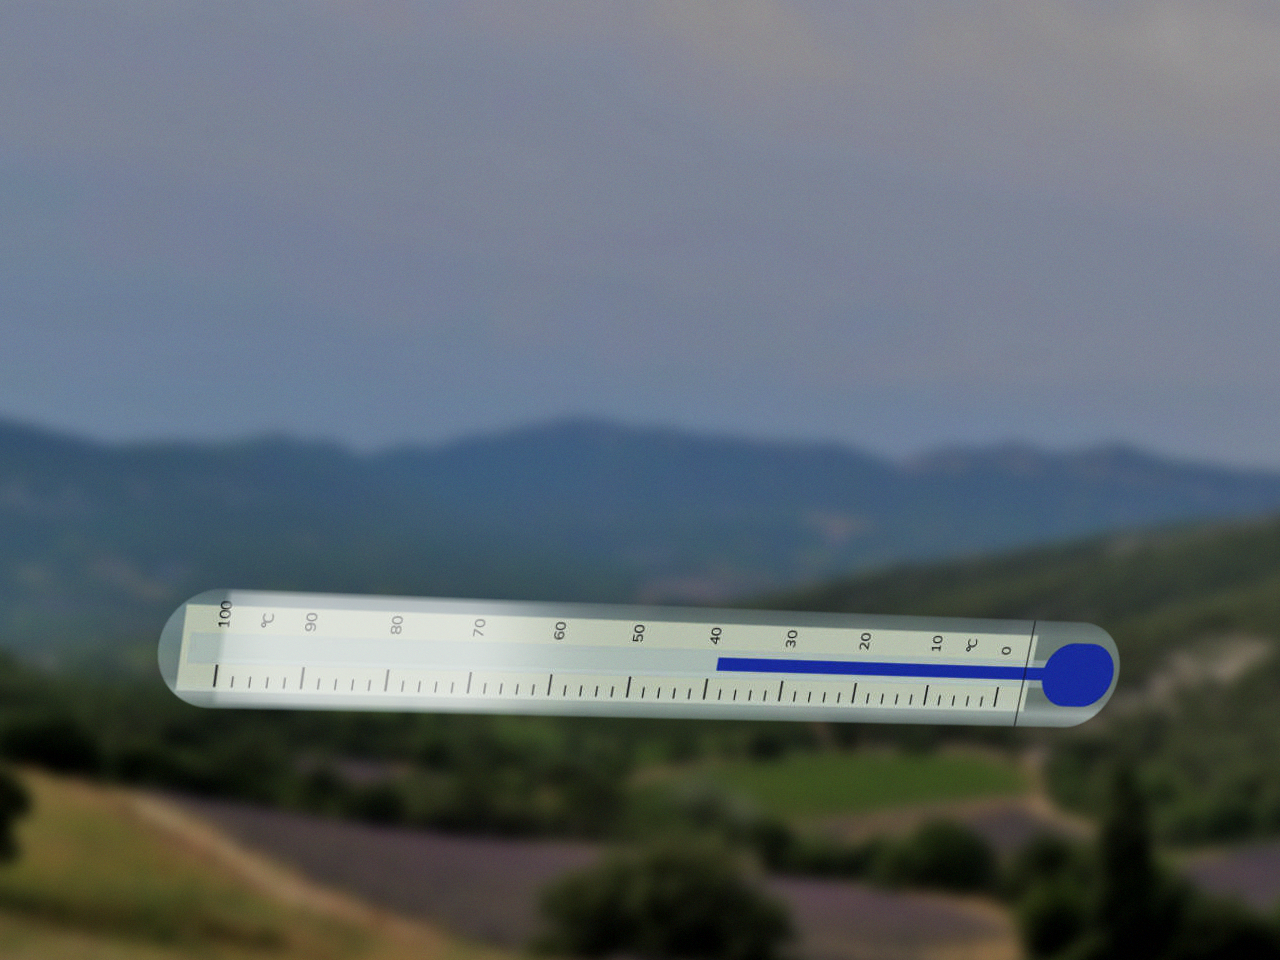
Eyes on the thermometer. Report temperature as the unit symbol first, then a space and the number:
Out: °C 39
